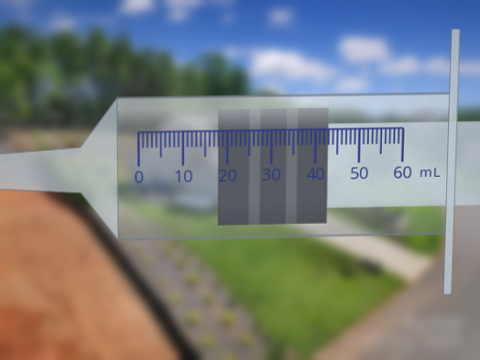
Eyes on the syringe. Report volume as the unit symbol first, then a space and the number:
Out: mL 18
